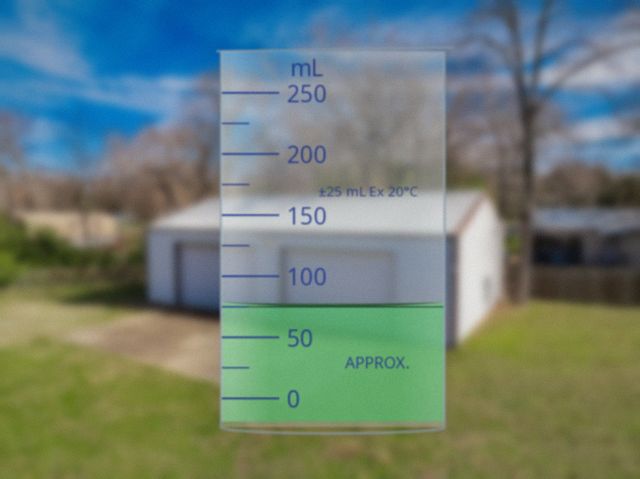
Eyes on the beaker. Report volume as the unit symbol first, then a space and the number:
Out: mL 75
